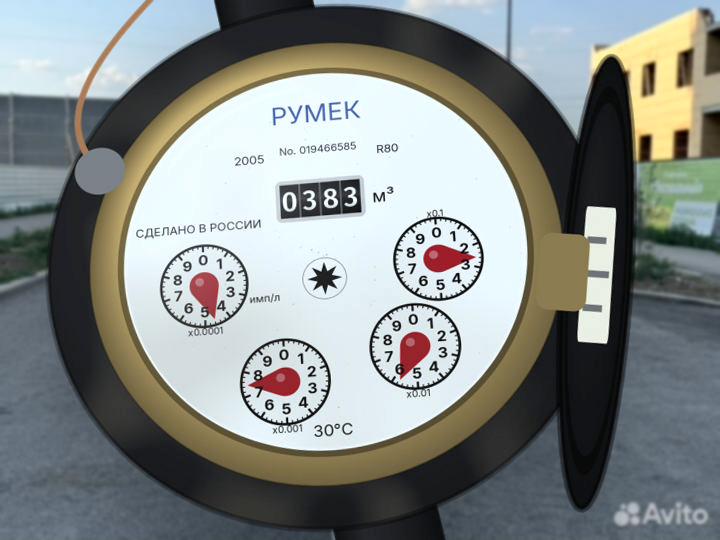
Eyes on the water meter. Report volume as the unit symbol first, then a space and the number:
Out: m³ 383.2574
